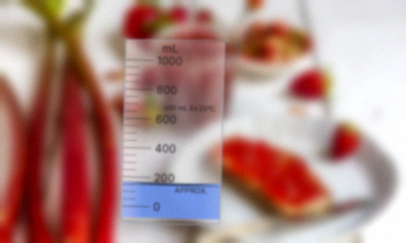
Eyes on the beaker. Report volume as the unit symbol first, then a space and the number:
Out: mL 150
